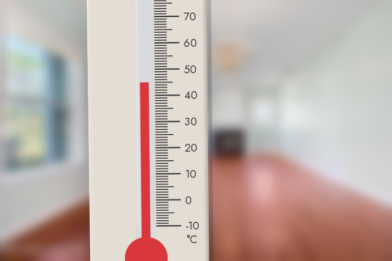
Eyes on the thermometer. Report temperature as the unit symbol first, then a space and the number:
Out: °C 45
